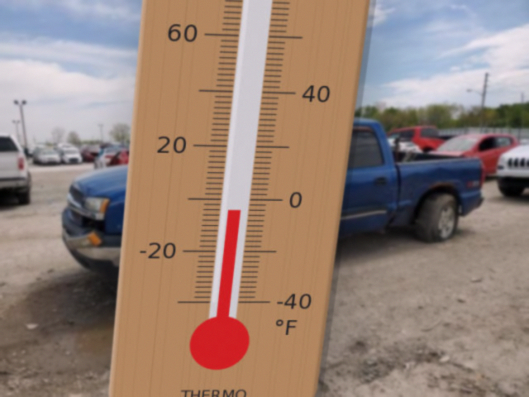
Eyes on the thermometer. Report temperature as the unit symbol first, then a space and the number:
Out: °F -4
